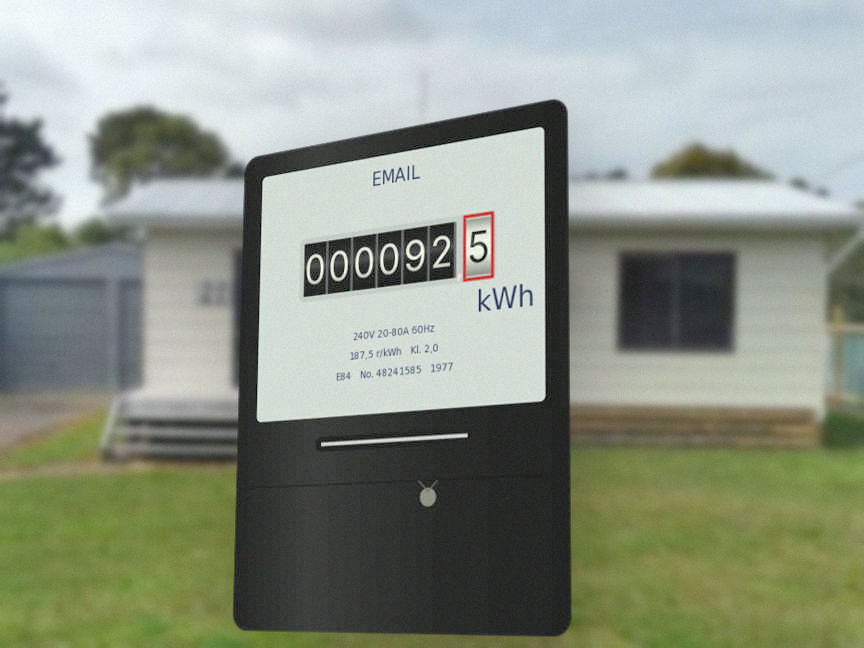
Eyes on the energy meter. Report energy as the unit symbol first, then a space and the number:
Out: kWh 92.5
